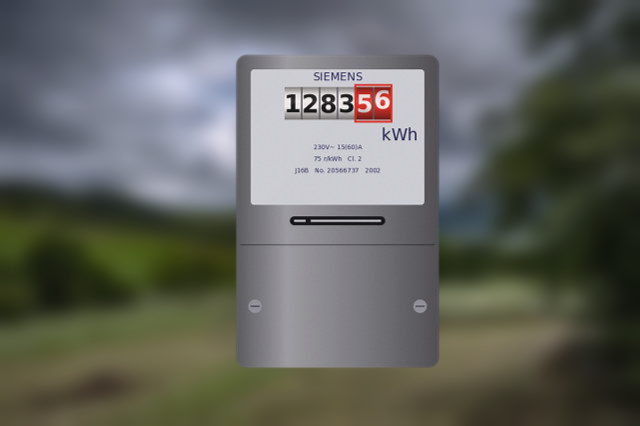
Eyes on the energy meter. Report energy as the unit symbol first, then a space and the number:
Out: kWh 1283.56
